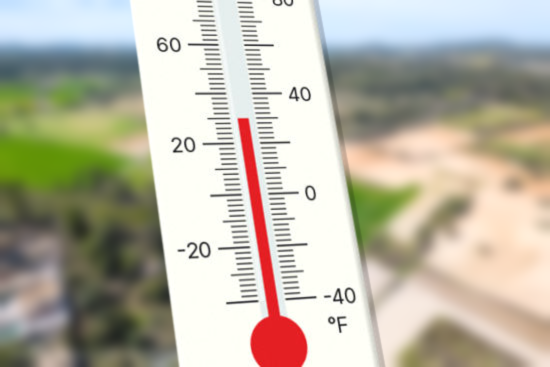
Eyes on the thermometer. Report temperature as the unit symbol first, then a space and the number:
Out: °F 30
